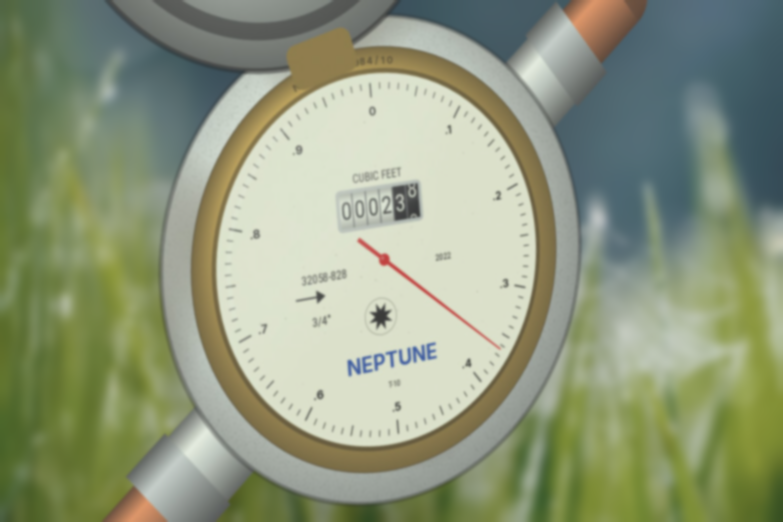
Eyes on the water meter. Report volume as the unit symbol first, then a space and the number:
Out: ft³ 238.36
